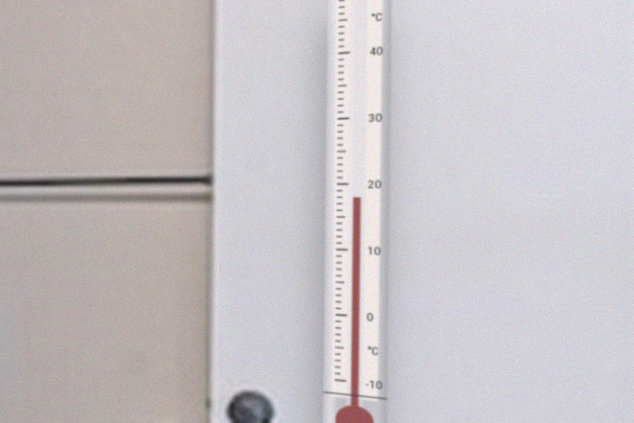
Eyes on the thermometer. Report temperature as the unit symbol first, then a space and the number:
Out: °C 18
